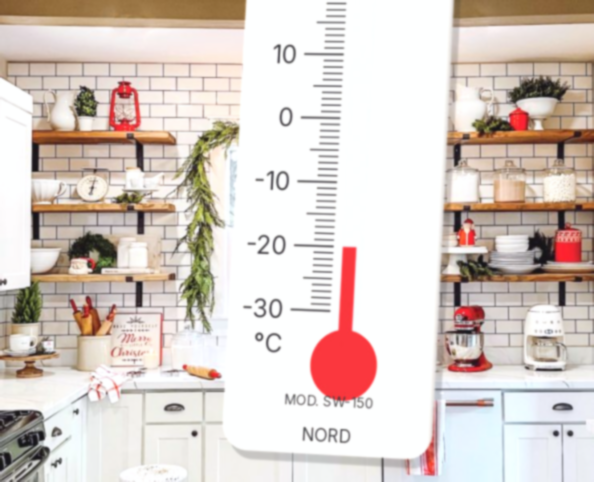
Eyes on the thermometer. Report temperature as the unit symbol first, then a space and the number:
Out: °C -20
